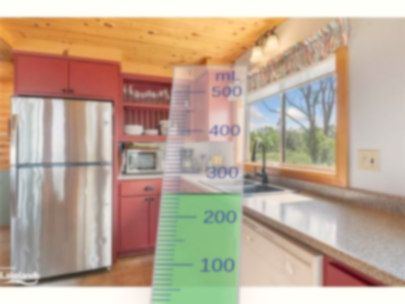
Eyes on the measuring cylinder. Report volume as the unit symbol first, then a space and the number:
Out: mL 250
